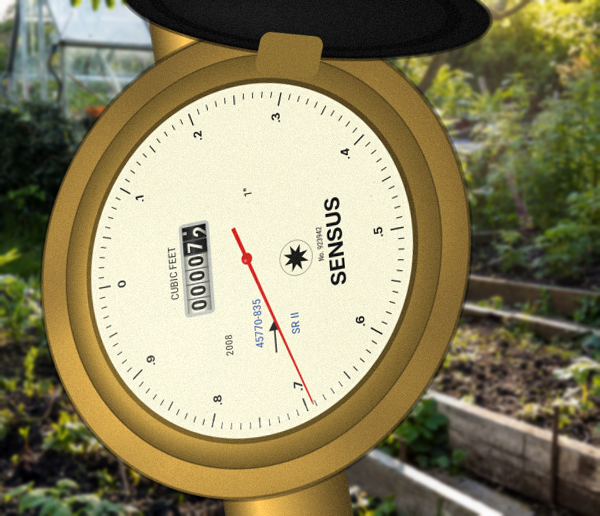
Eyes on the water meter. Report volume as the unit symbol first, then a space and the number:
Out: ft³ 71.69
